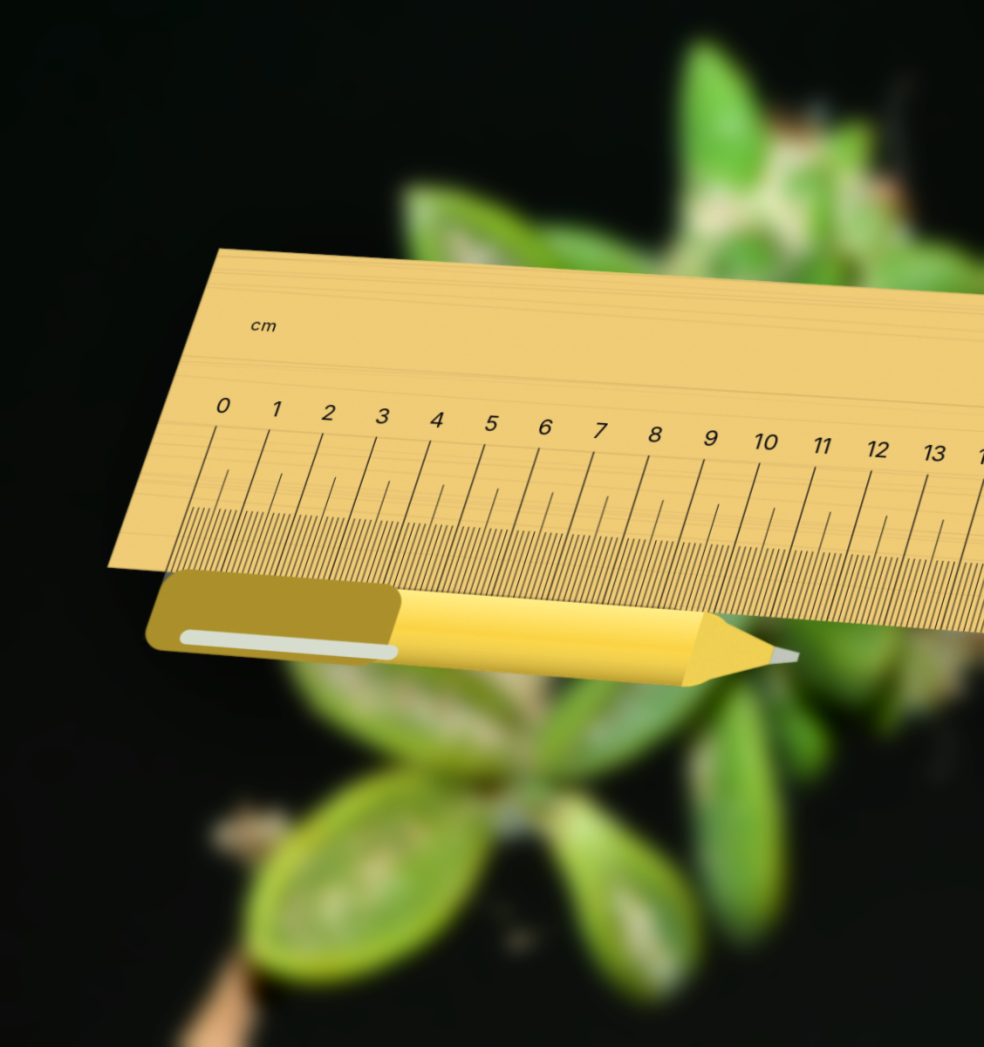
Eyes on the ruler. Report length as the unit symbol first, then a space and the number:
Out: cm 11.7
